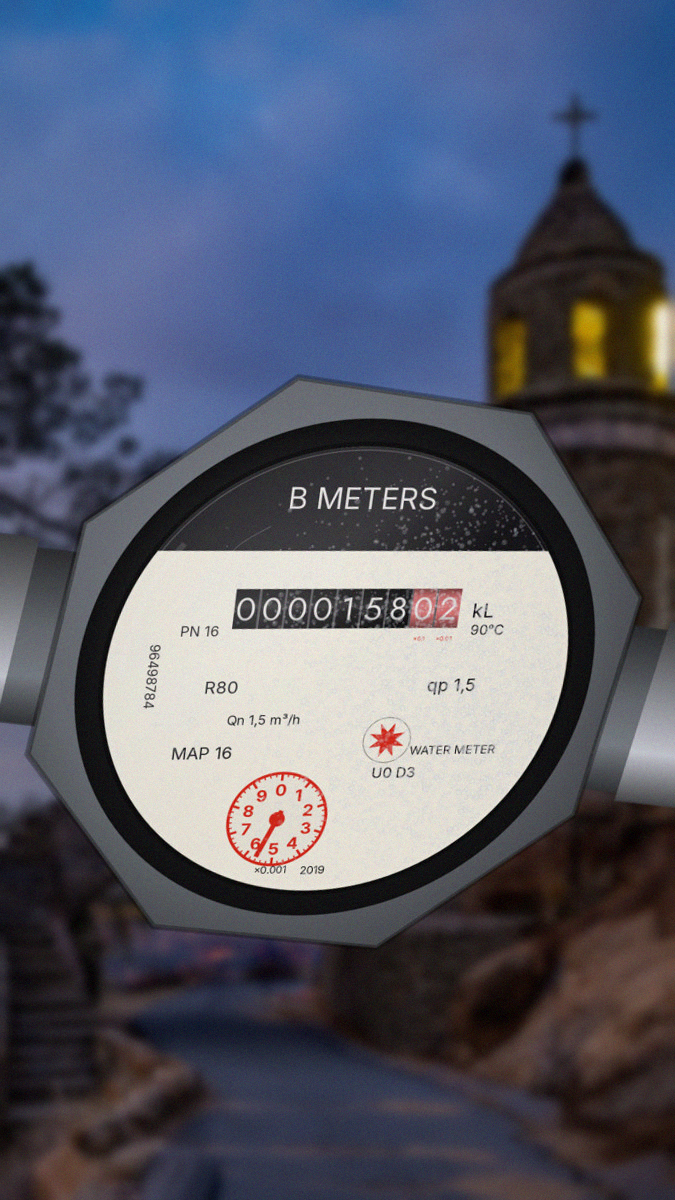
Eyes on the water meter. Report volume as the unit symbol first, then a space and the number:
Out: kL 158.025
